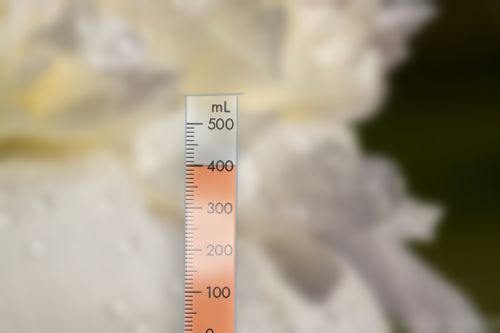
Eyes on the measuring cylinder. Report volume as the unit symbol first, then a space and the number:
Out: mL 400
